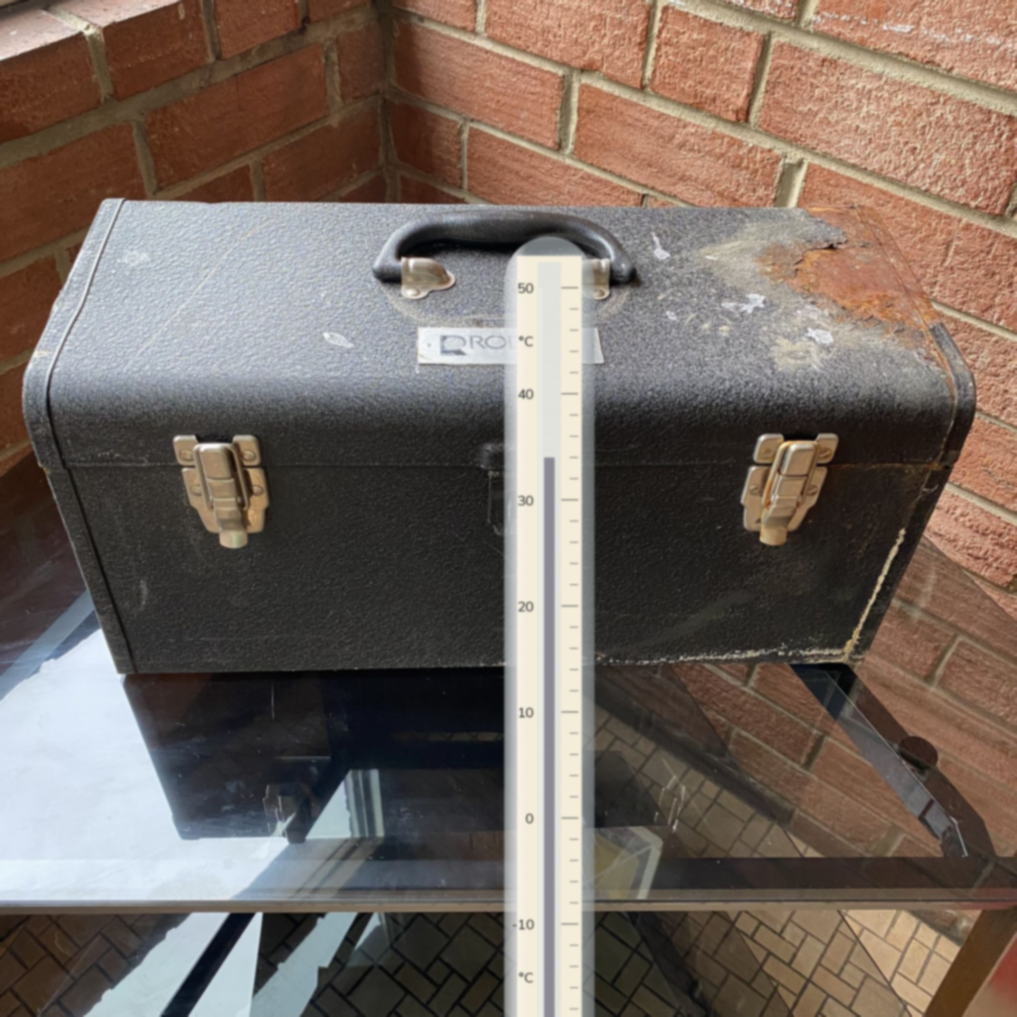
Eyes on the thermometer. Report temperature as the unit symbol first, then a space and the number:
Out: °C 34
